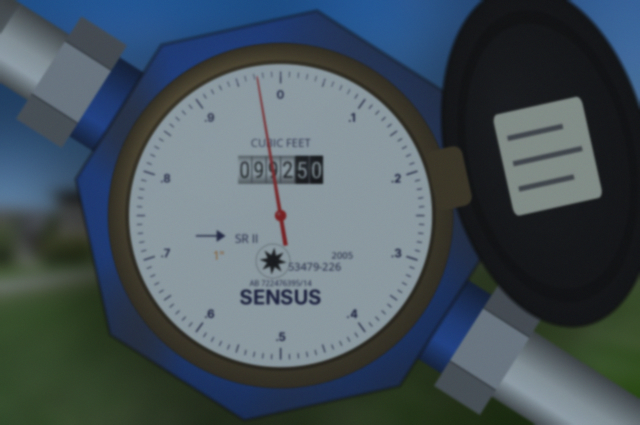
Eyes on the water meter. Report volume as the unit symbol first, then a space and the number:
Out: ft³ 99249.97
